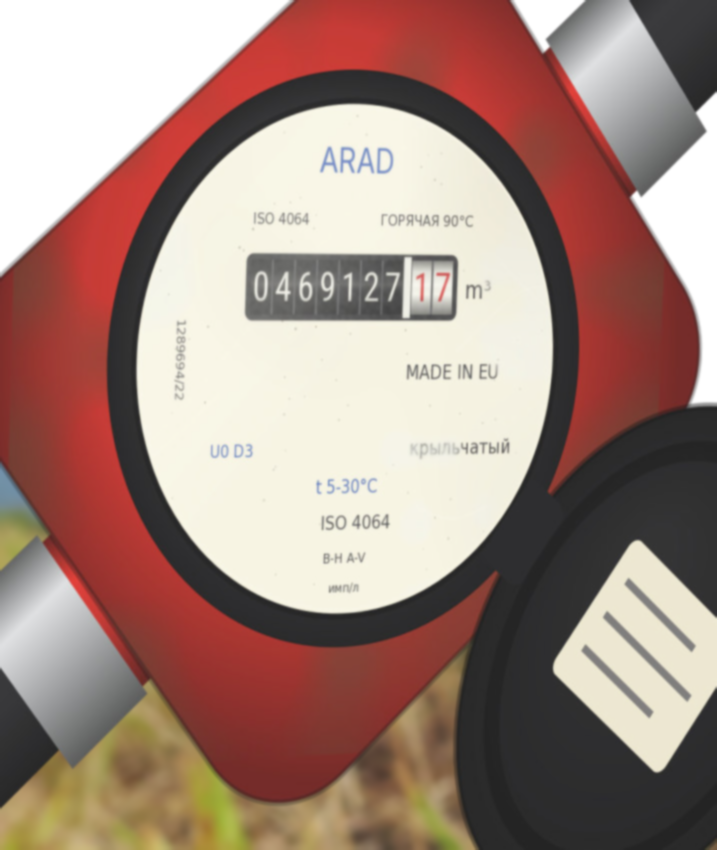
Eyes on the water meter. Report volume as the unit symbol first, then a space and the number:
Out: m³ 469127.17
